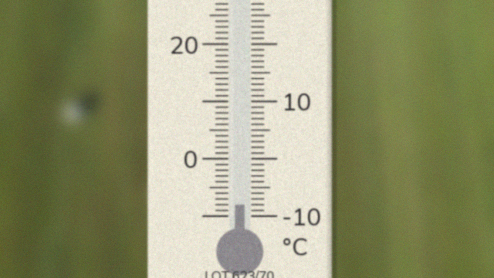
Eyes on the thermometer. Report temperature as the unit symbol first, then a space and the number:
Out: °C -8
